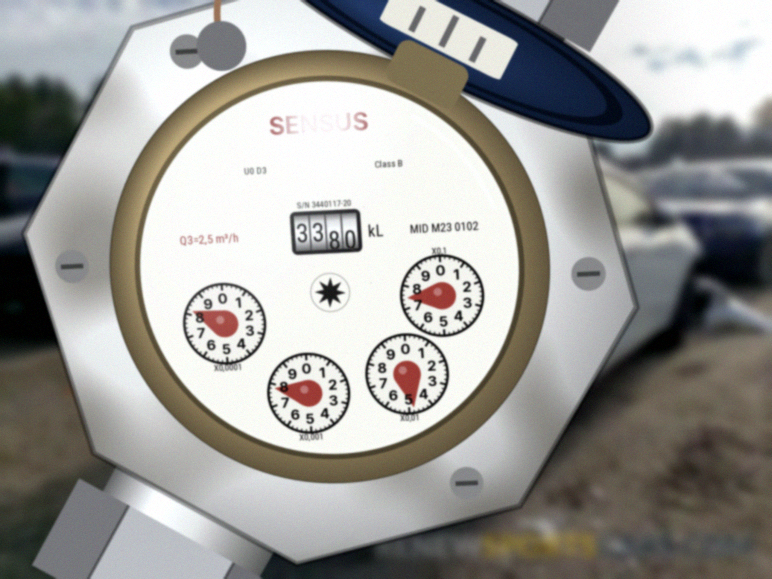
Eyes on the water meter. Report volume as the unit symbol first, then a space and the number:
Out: kL 3379.7478
